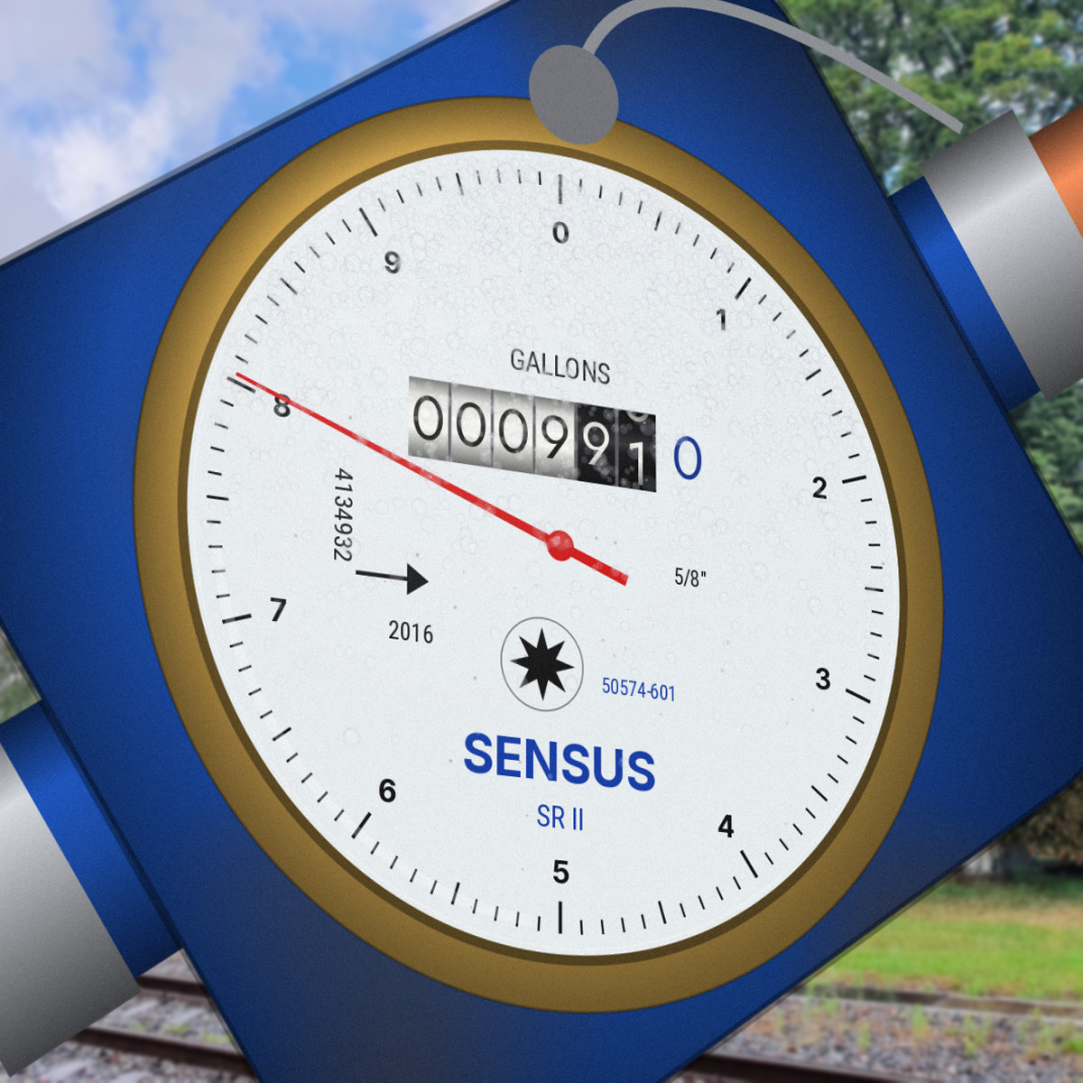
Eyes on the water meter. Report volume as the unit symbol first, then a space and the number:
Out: gal 9908.0
